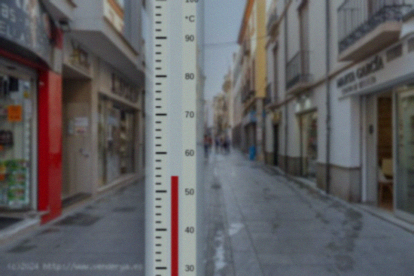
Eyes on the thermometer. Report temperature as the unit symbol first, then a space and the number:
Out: °C 54
